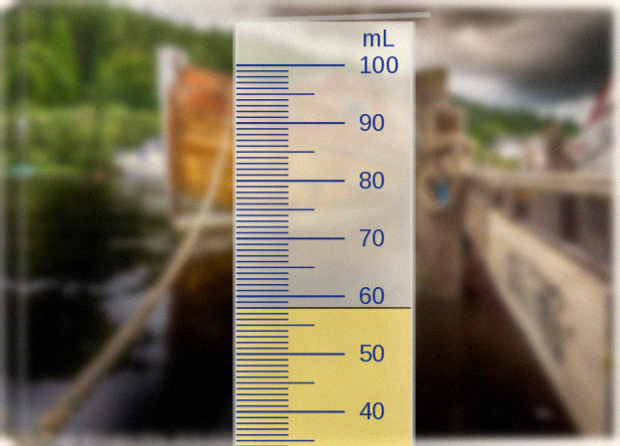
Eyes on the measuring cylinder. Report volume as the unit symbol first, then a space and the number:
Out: mL 58
